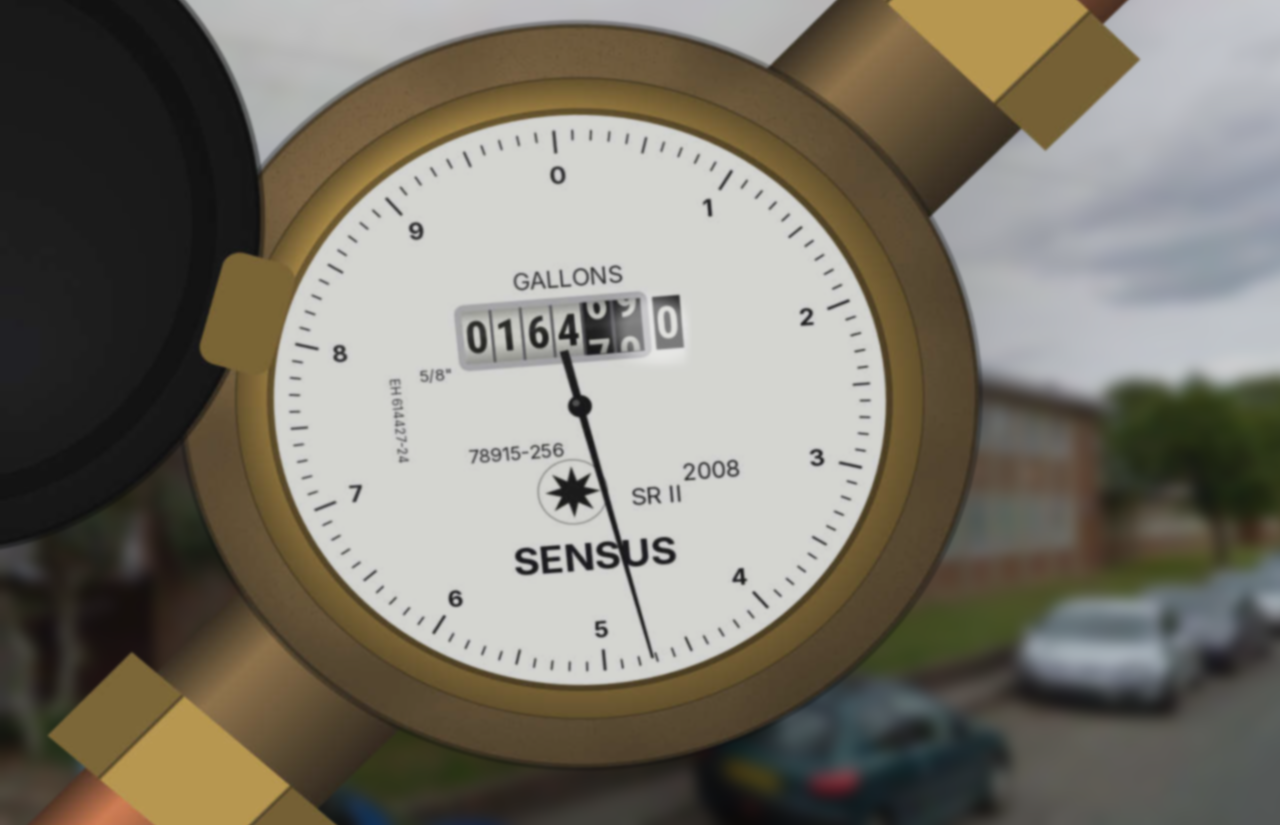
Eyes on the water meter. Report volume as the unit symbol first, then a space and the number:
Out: gal 164694.7
